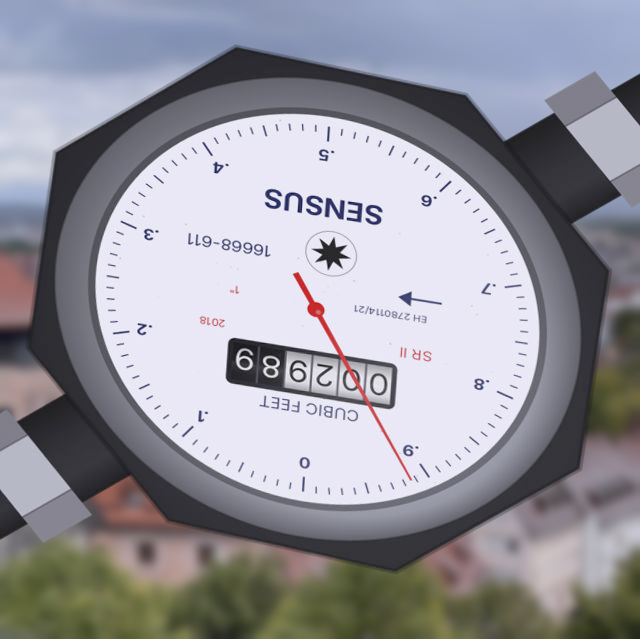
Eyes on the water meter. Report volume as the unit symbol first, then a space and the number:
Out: ft³ 2988.91
